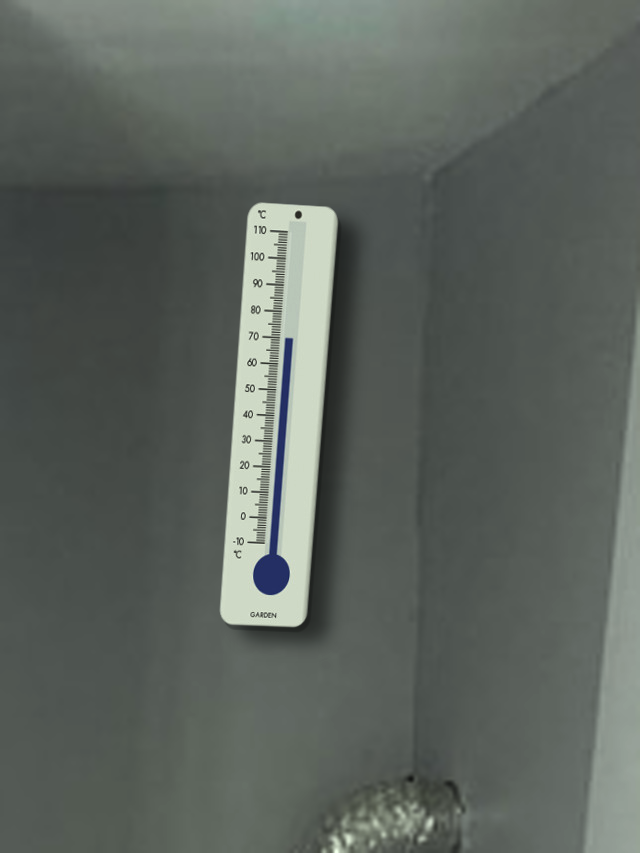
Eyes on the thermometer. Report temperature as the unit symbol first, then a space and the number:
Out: °C 70
